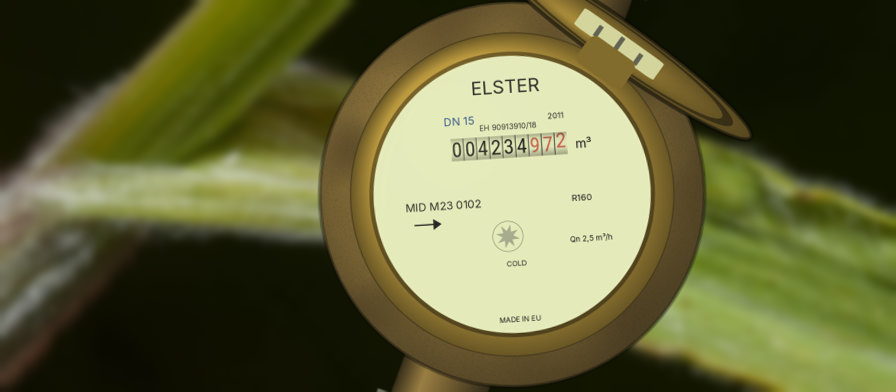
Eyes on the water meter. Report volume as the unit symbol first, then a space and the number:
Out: m³ 4234.972
